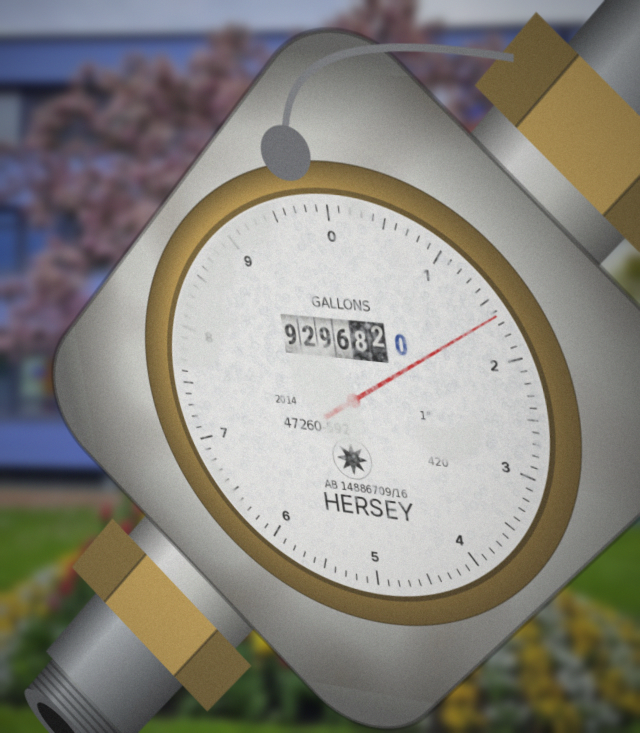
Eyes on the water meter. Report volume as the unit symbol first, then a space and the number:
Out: gal 9296821.6
